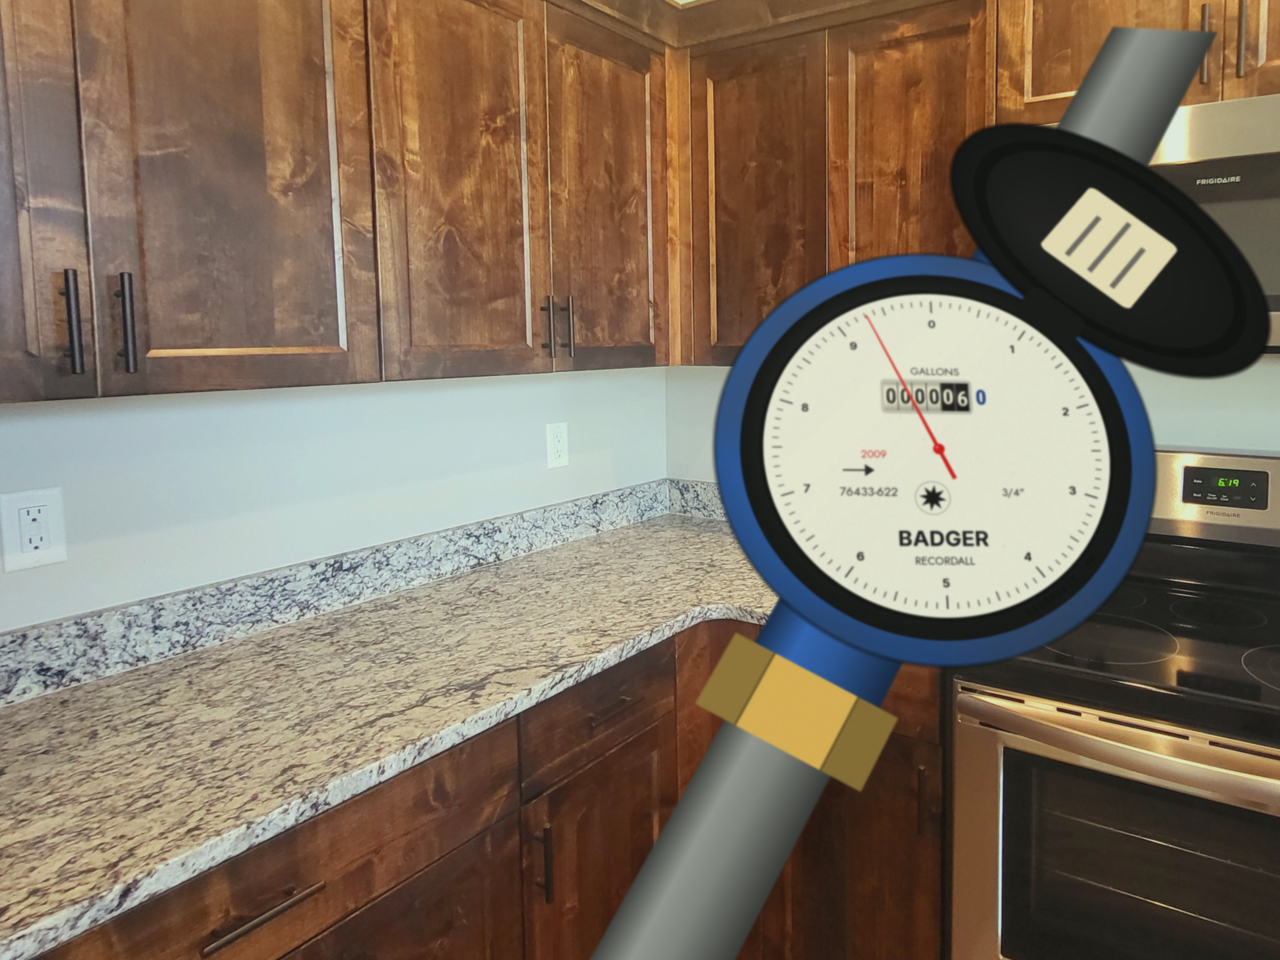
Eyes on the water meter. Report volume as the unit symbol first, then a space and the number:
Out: gal 59.3
